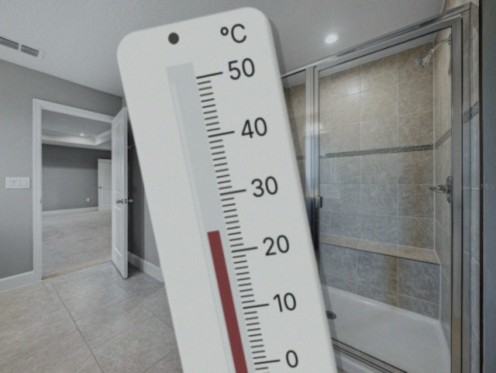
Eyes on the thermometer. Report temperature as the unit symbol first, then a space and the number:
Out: °C 24
